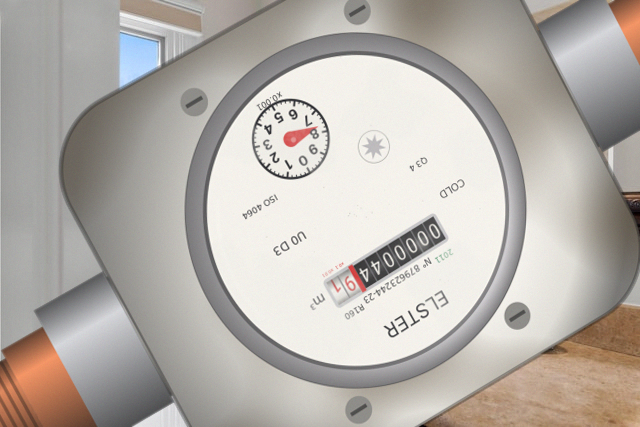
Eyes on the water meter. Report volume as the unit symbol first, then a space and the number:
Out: m³ 44.907
